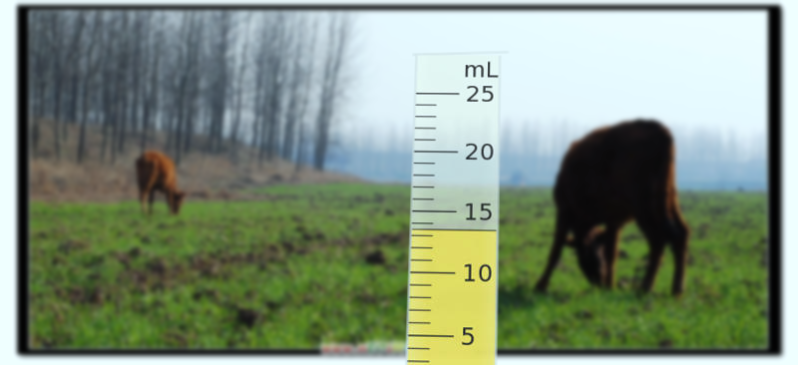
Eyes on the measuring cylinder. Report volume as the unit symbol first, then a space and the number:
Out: mL 13.5
